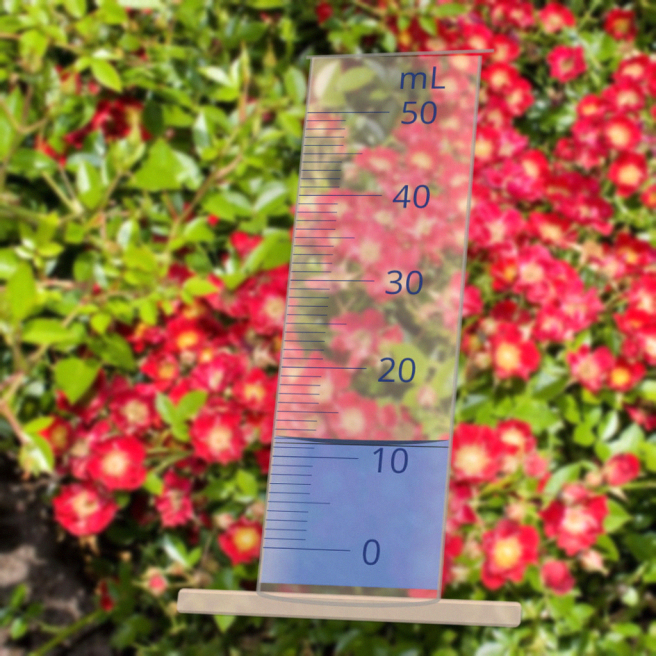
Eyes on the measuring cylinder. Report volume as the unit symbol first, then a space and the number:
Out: mL 11.5
